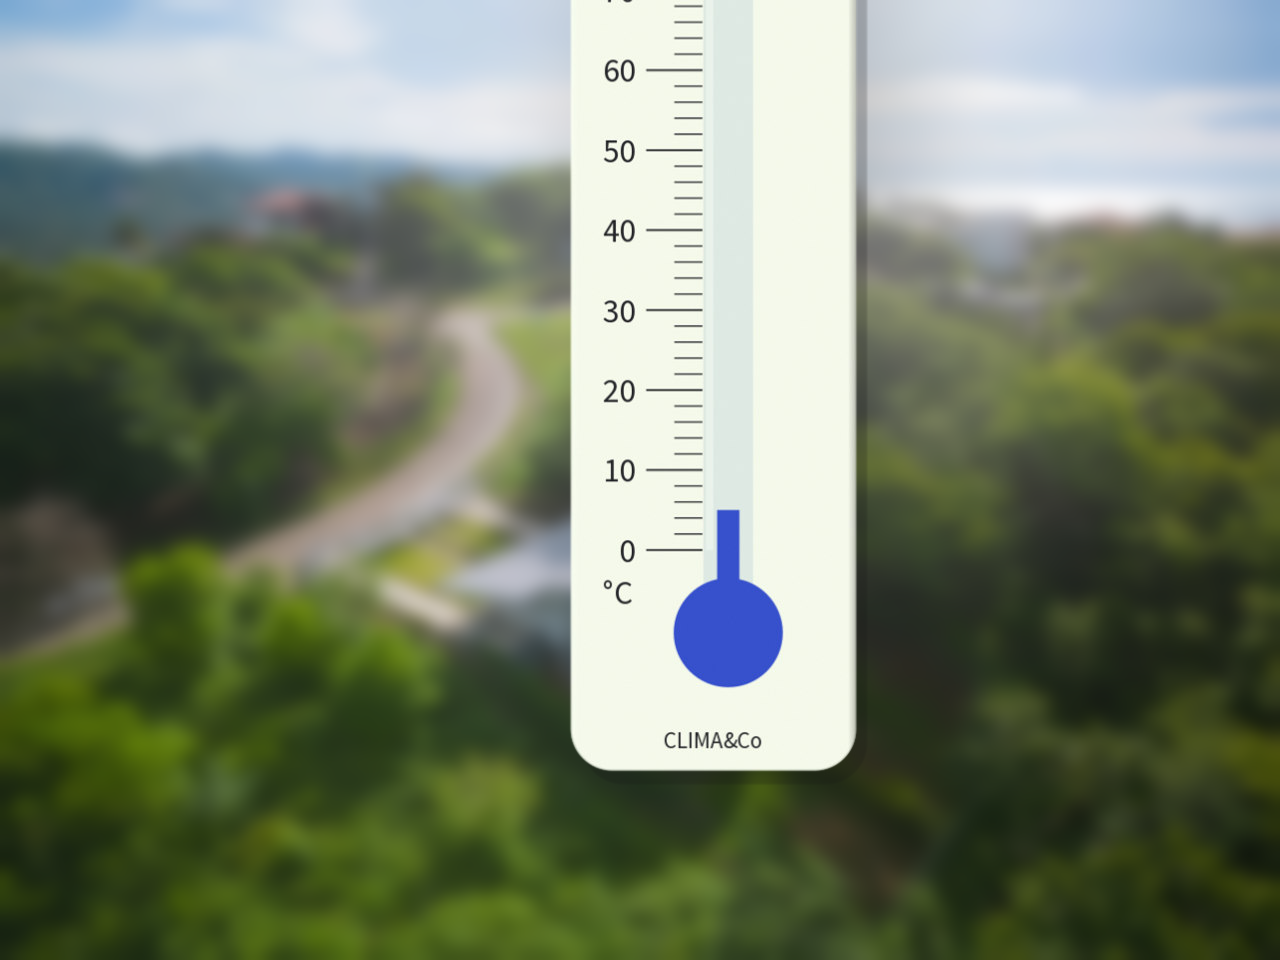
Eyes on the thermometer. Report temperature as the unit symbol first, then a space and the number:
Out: °C 5
